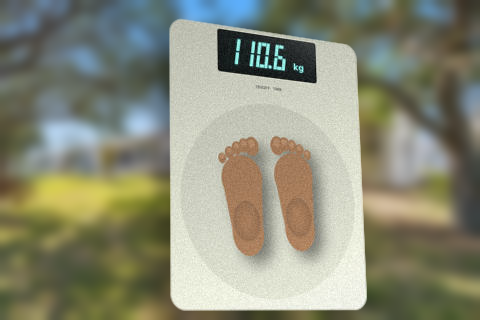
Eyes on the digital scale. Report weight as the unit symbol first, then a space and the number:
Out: kg 110.6
